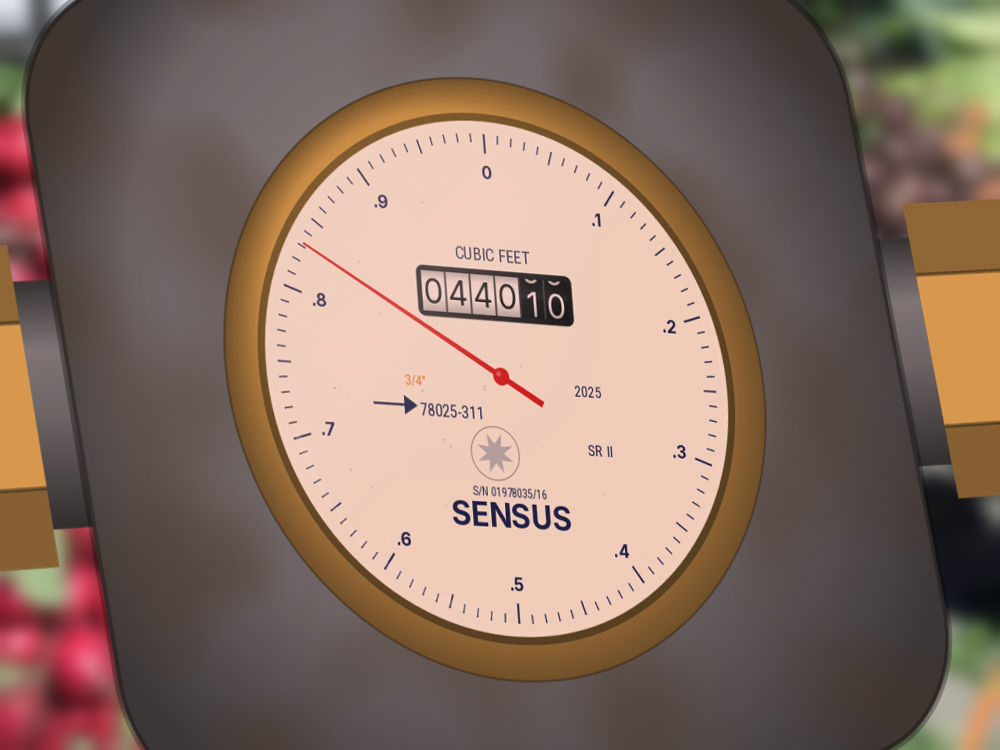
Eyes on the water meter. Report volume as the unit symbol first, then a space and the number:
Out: ft³ 44009.83
